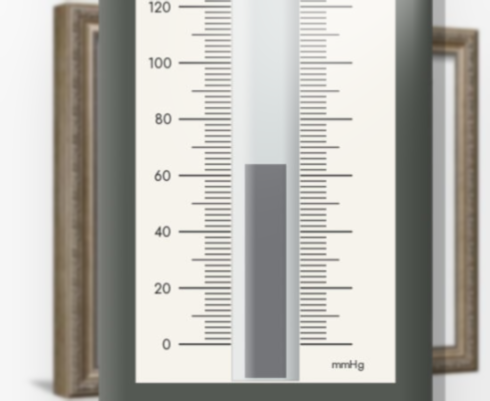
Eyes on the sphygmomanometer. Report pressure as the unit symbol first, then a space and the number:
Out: mmHg 64
